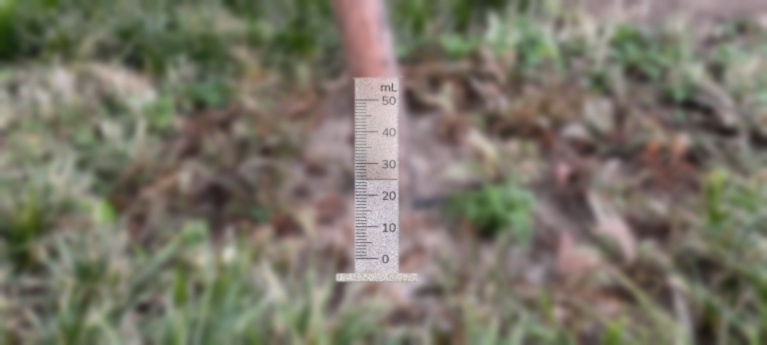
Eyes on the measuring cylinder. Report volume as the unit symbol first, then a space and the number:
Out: mL 25
